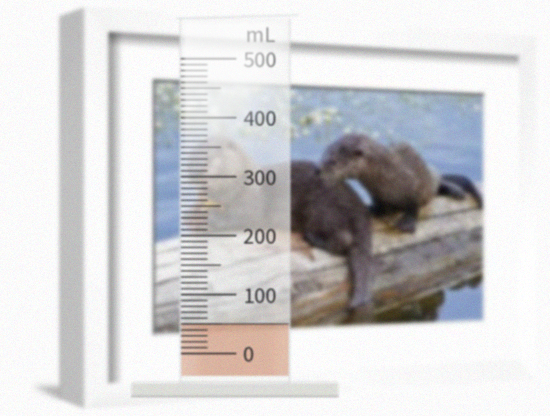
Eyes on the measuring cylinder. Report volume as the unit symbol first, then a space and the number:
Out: mL 50
